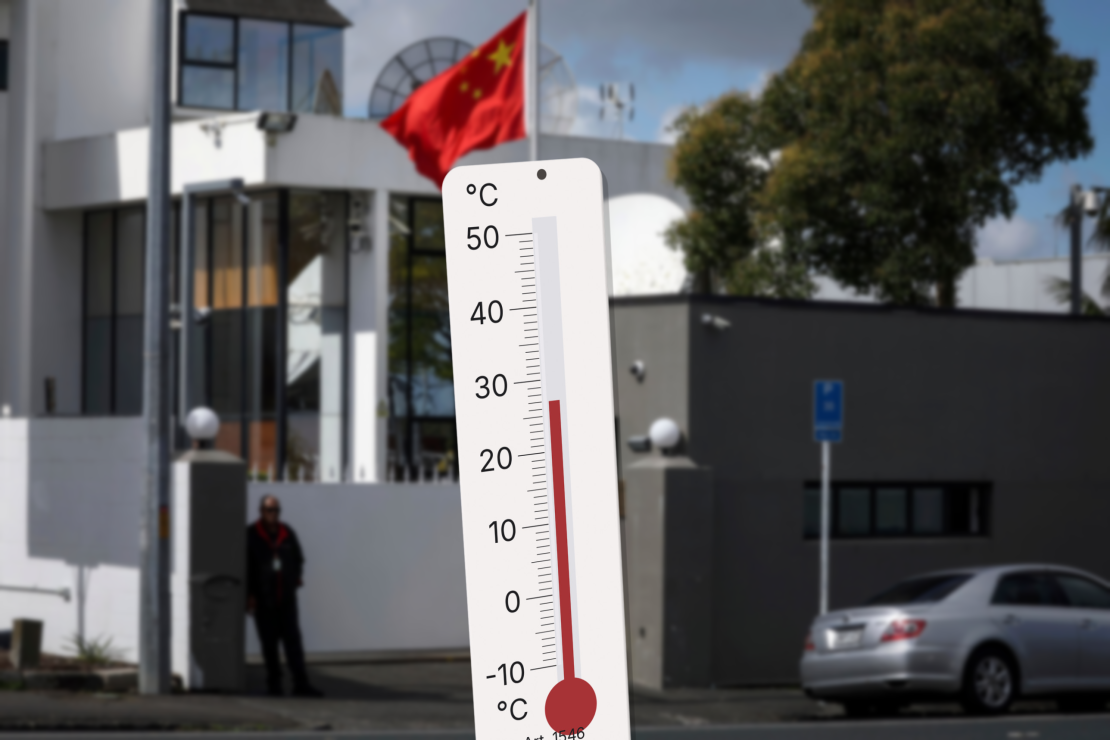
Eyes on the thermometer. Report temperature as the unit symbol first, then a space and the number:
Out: °C 27
